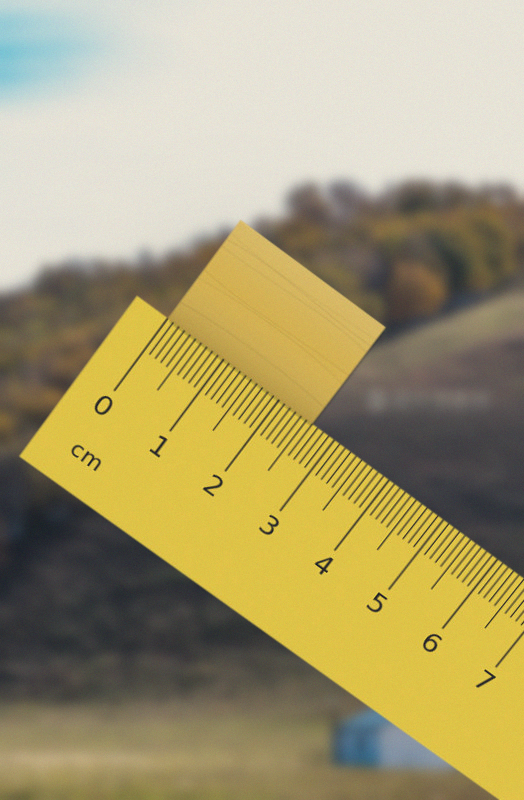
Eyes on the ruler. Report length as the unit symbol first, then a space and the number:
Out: cm 2.6
